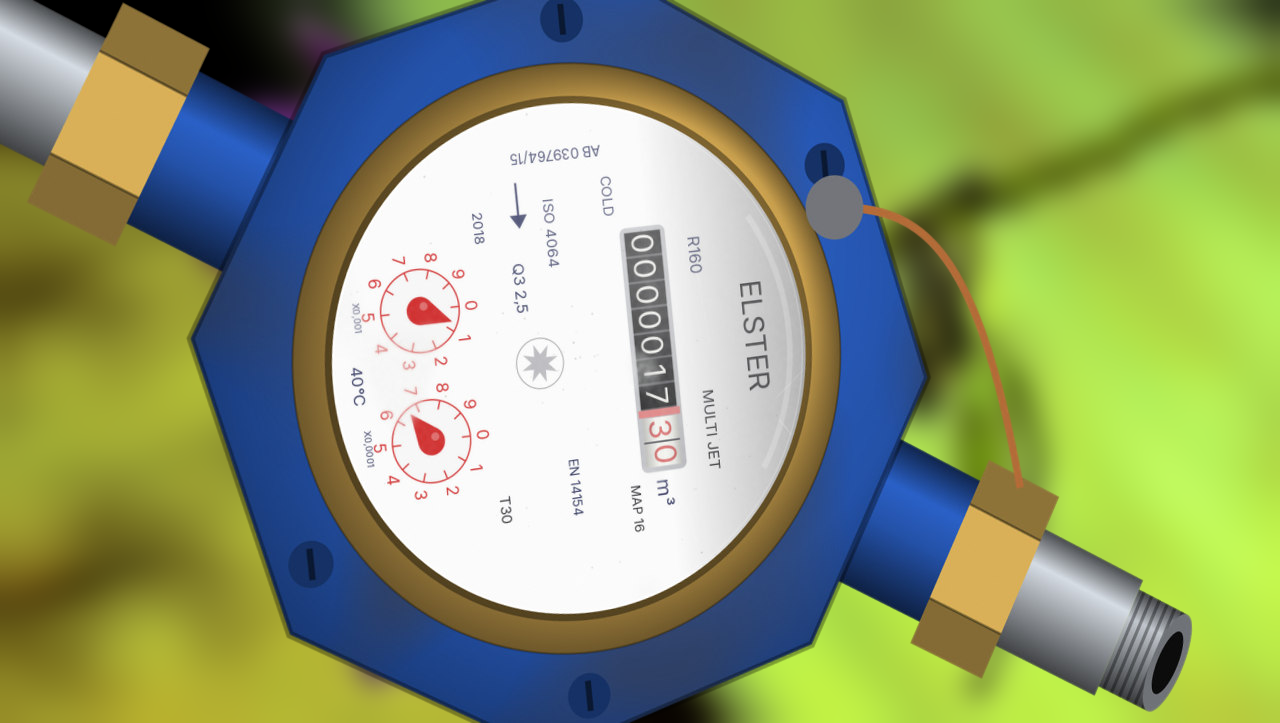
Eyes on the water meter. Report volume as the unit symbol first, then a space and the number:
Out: m³ 17.3006
